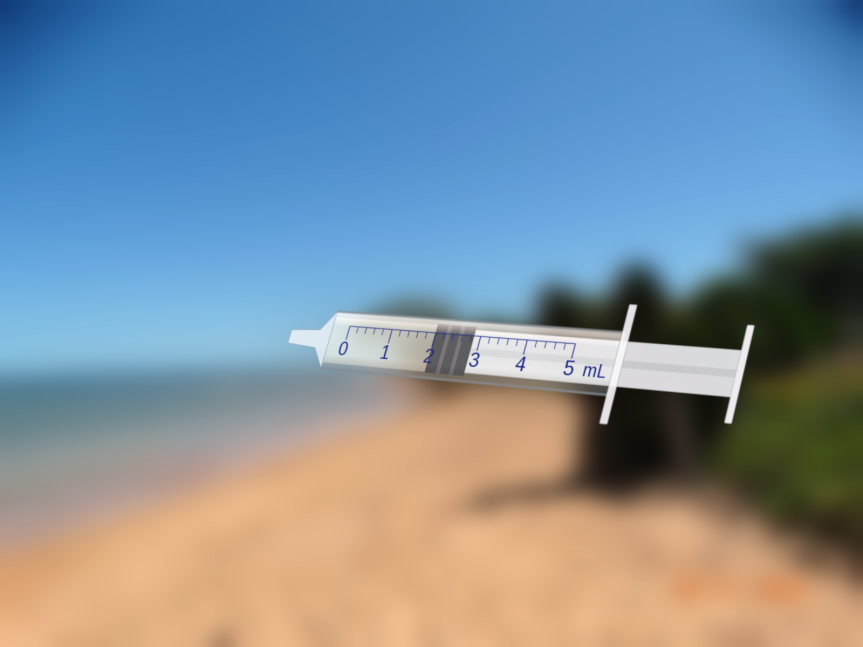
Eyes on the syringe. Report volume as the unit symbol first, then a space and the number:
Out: mL 2
